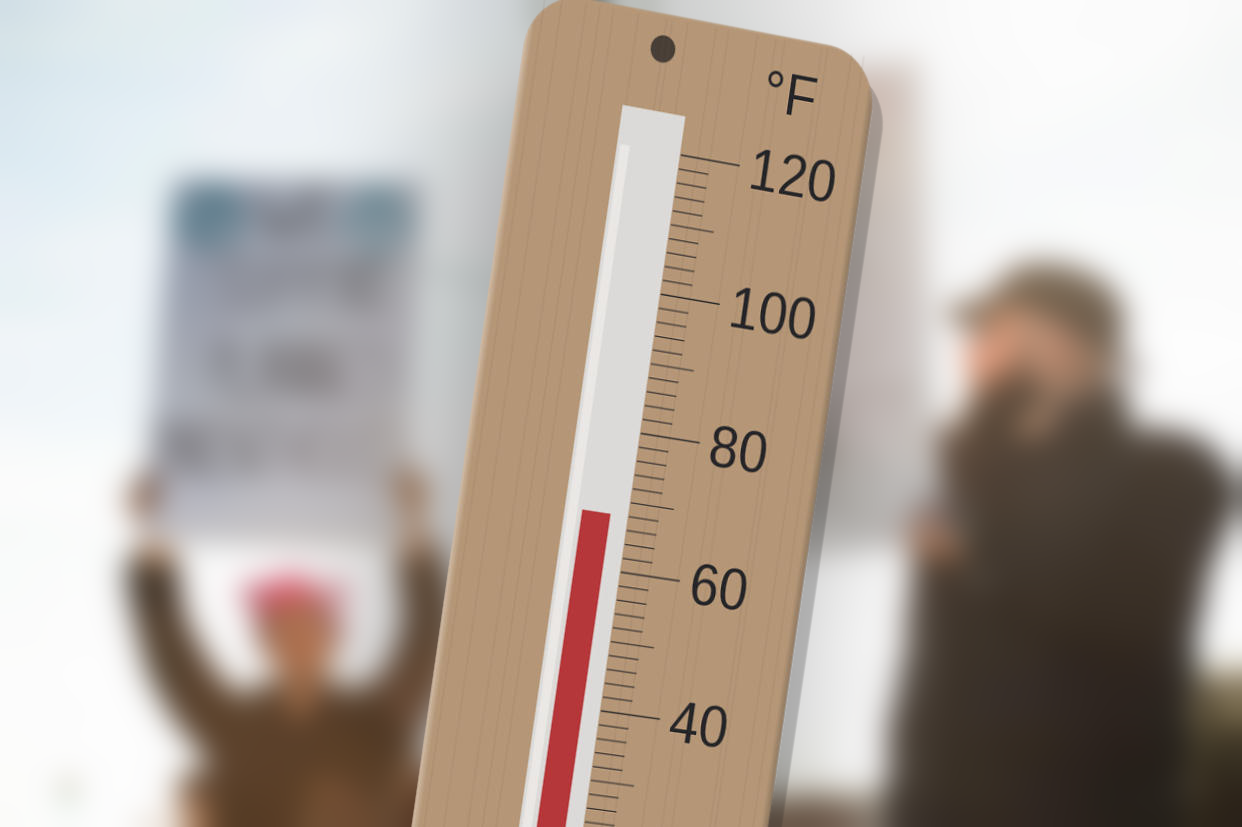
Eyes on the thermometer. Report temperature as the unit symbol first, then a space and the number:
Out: °F 68
